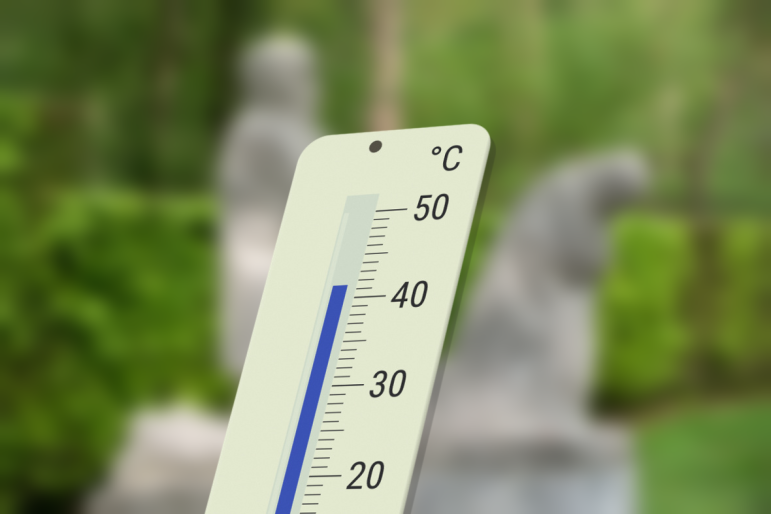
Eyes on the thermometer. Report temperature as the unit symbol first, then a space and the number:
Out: °C 41.5
